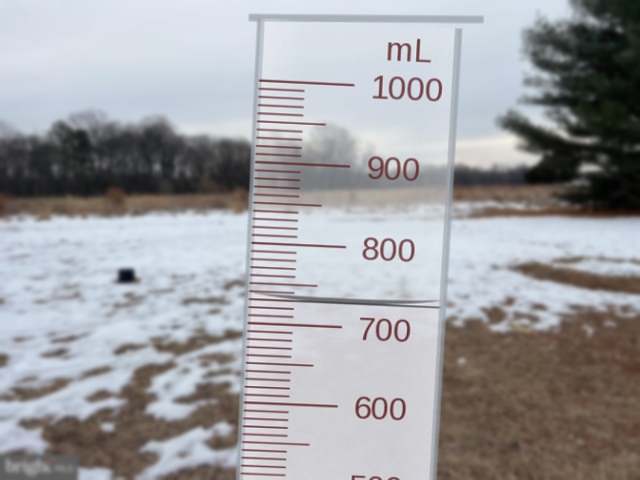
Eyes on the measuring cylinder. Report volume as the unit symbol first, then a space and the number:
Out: mL 730
